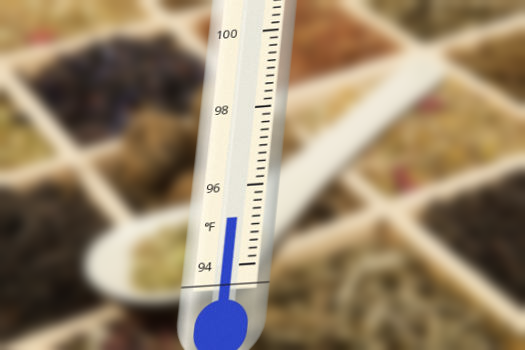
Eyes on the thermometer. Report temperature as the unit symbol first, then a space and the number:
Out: °F 95.2
